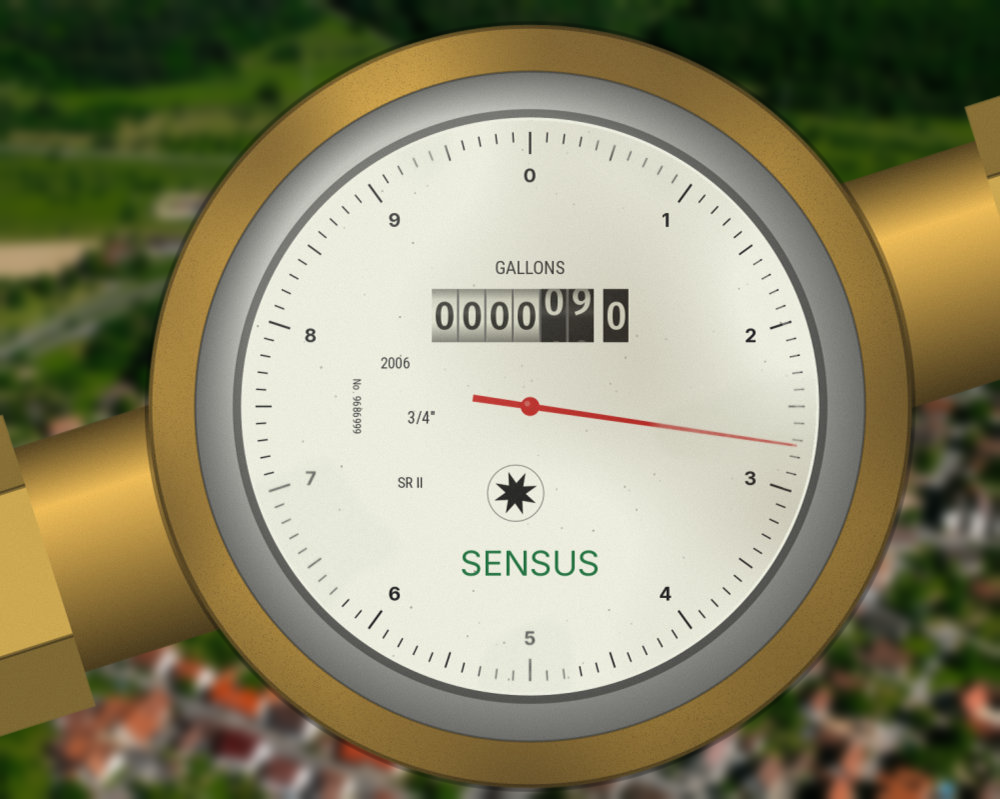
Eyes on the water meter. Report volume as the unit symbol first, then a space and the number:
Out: gal 92.7
